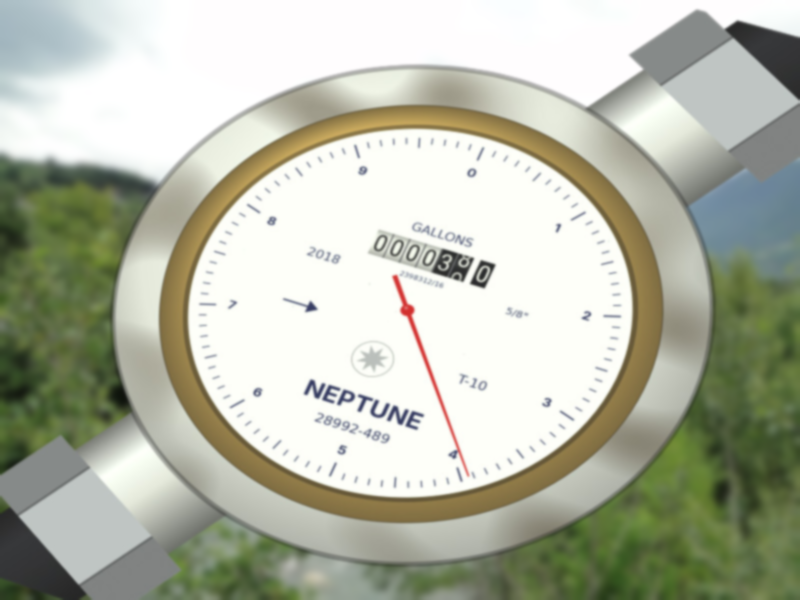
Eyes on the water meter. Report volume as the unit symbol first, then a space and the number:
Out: gal 383.9
